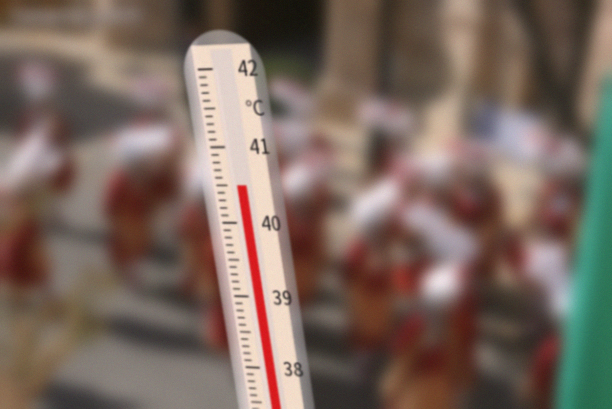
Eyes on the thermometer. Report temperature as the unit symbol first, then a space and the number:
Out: °C 40.5
